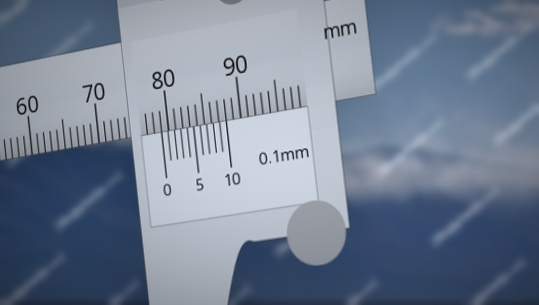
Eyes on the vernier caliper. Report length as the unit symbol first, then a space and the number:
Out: mm 79.0
